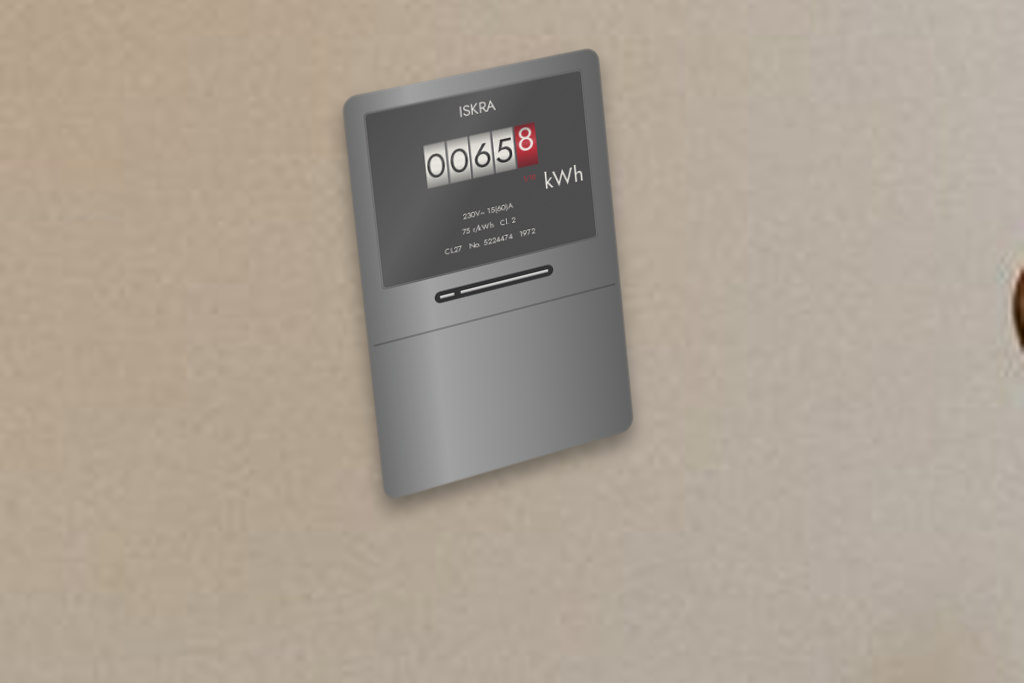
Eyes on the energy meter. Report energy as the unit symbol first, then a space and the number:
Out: kWh 65.8
